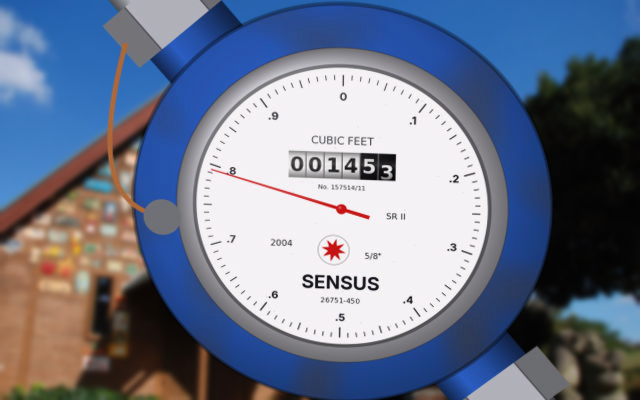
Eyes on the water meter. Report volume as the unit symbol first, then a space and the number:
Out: ft³ 1452.79
